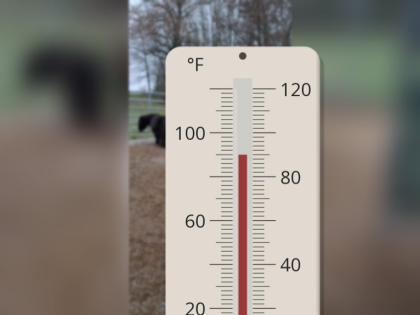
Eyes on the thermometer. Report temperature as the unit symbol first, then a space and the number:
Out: °F 90
